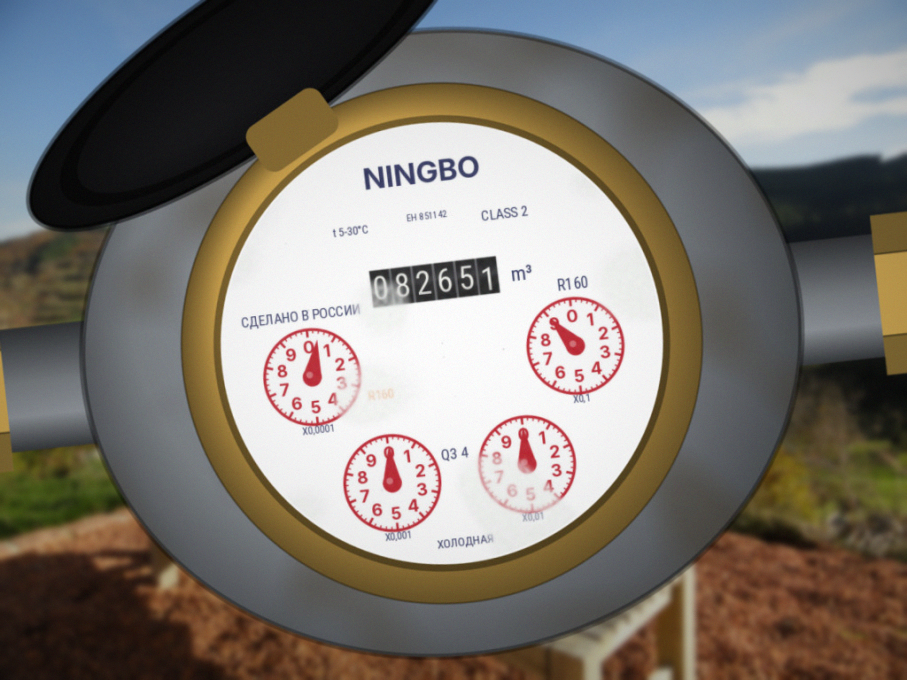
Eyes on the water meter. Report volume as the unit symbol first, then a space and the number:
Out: m³ 82650.9000
